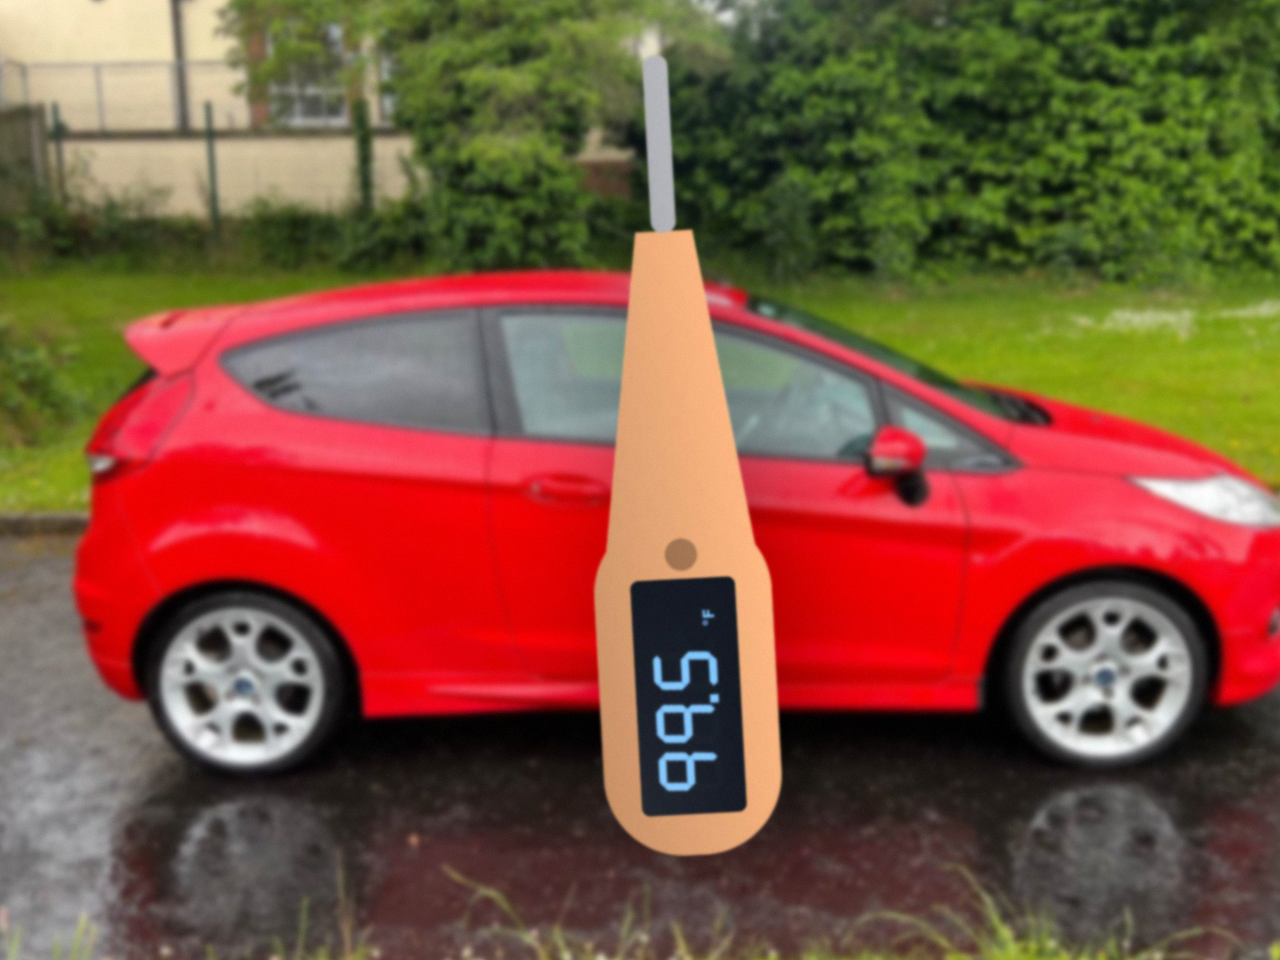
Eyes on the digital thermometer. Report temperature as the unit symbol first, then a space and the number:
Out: °F 99.5
